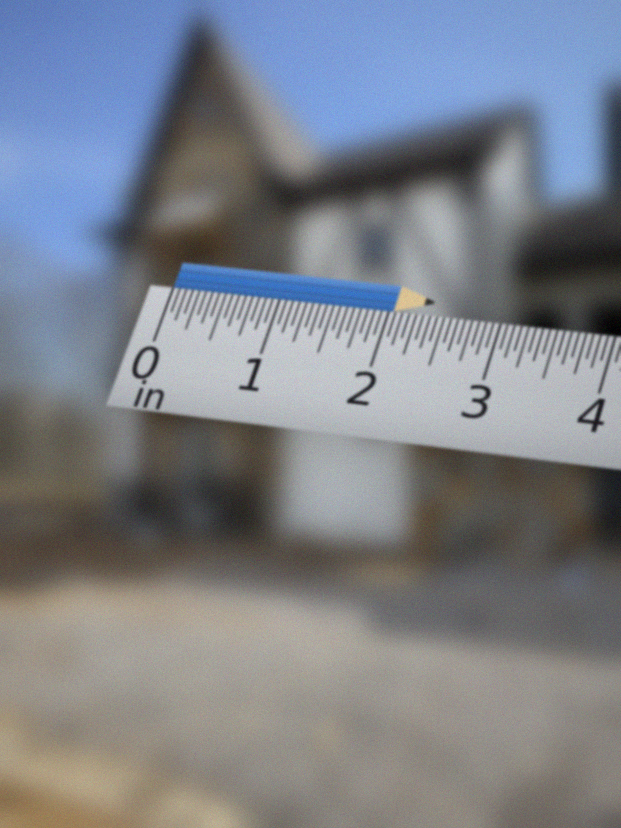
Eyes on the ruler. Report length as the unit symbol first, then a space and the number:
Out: in 2.375
